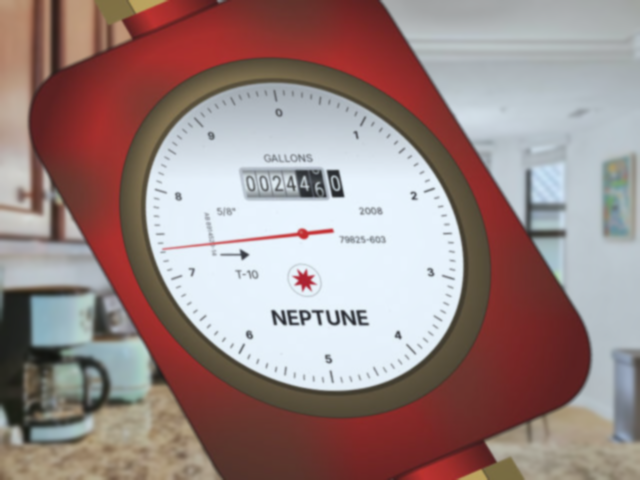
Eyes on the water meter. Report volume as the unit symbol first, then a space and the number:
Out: gal 24457.3
